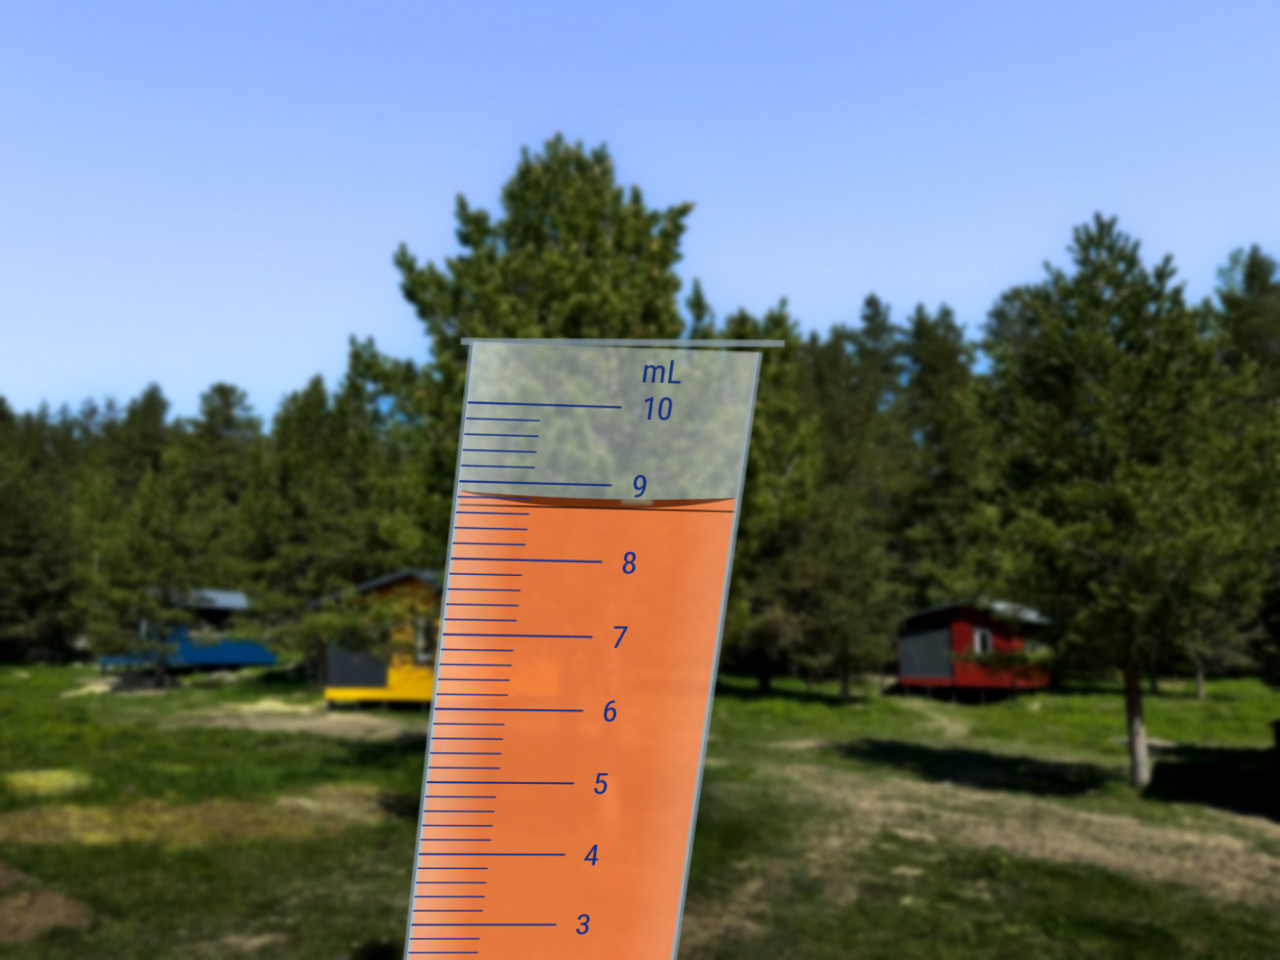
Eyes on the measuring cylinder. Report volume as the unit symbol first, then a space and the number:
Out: mL 8.7
